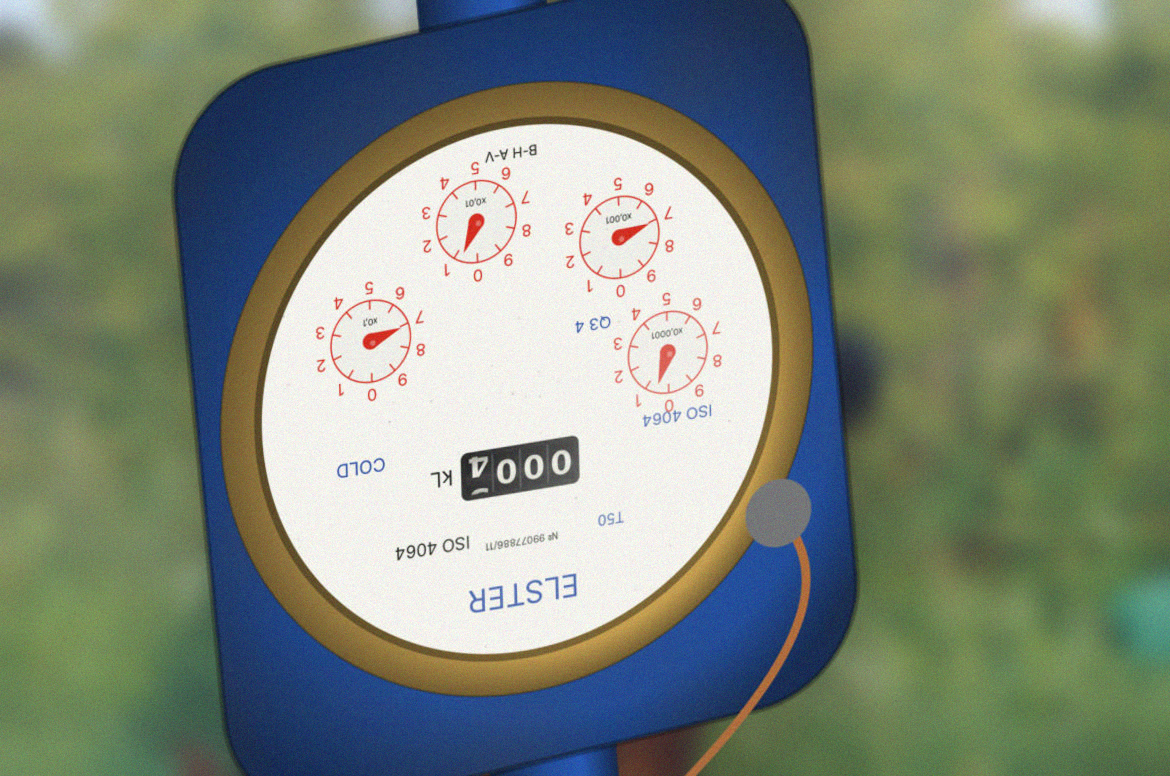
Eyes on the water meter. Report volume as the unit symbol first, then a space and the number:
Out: kL 3.7070
